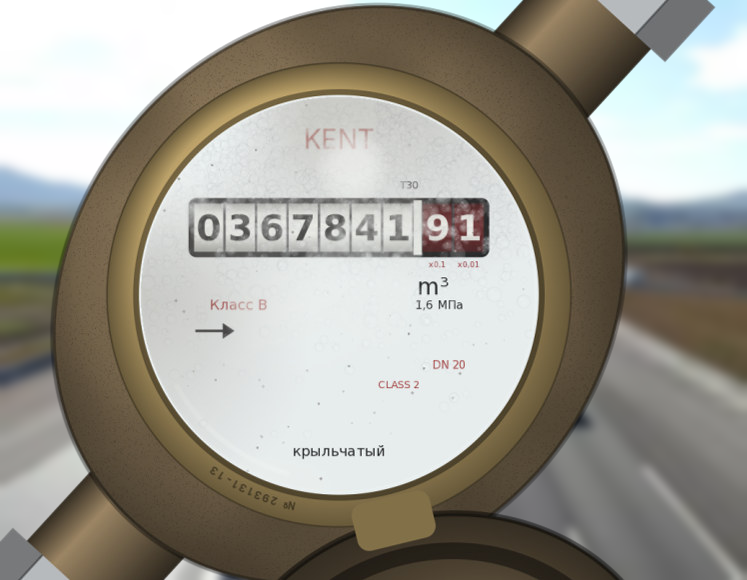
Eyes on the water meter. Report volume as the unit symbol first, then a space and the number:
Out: m³ 367841.91
